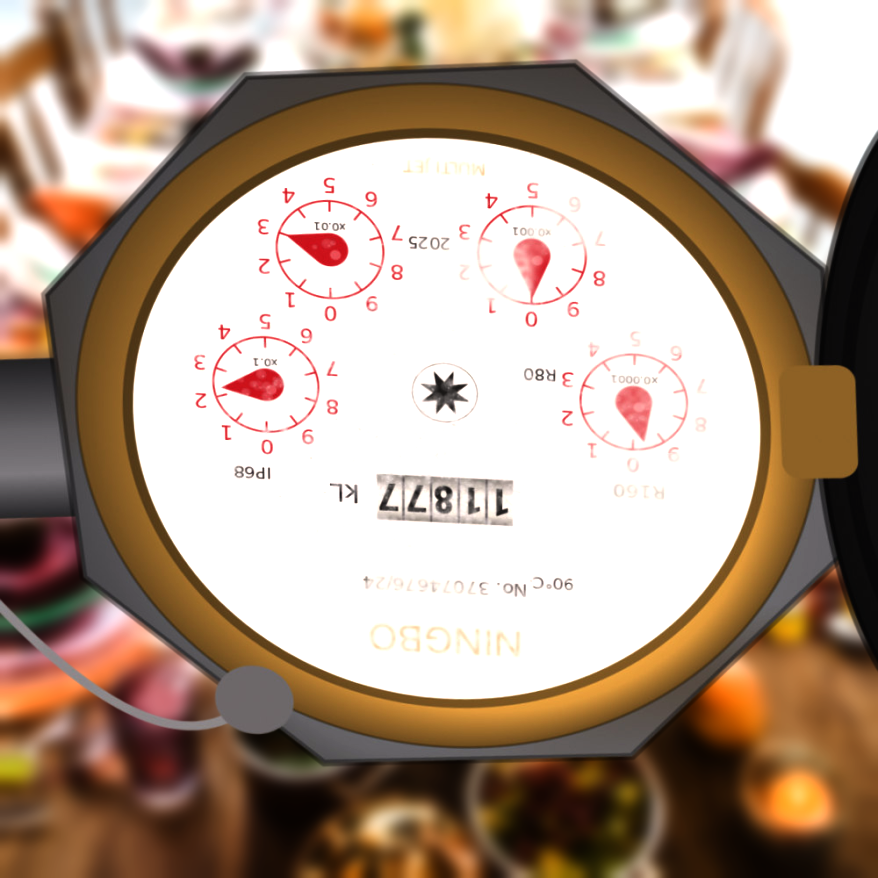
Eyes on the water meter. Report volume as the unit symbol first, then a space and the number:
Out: kL 11877.2299
